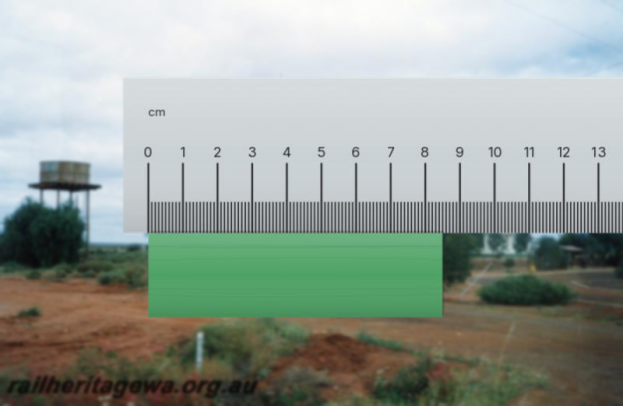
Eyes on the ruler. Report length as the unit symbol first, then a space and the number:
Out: cm 8.5
